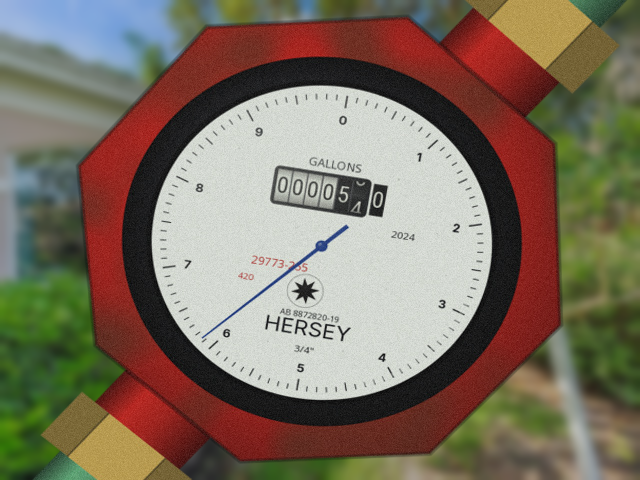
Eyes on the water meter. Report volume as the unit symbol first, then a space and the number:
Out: gal 536.1
